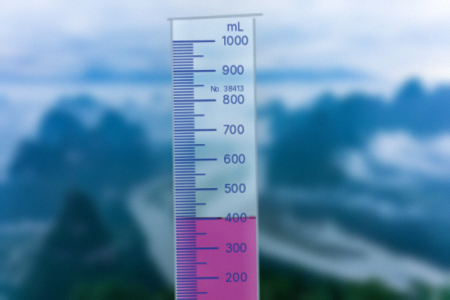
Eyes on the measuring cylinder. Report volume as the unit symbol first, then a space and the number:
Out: mL 400
